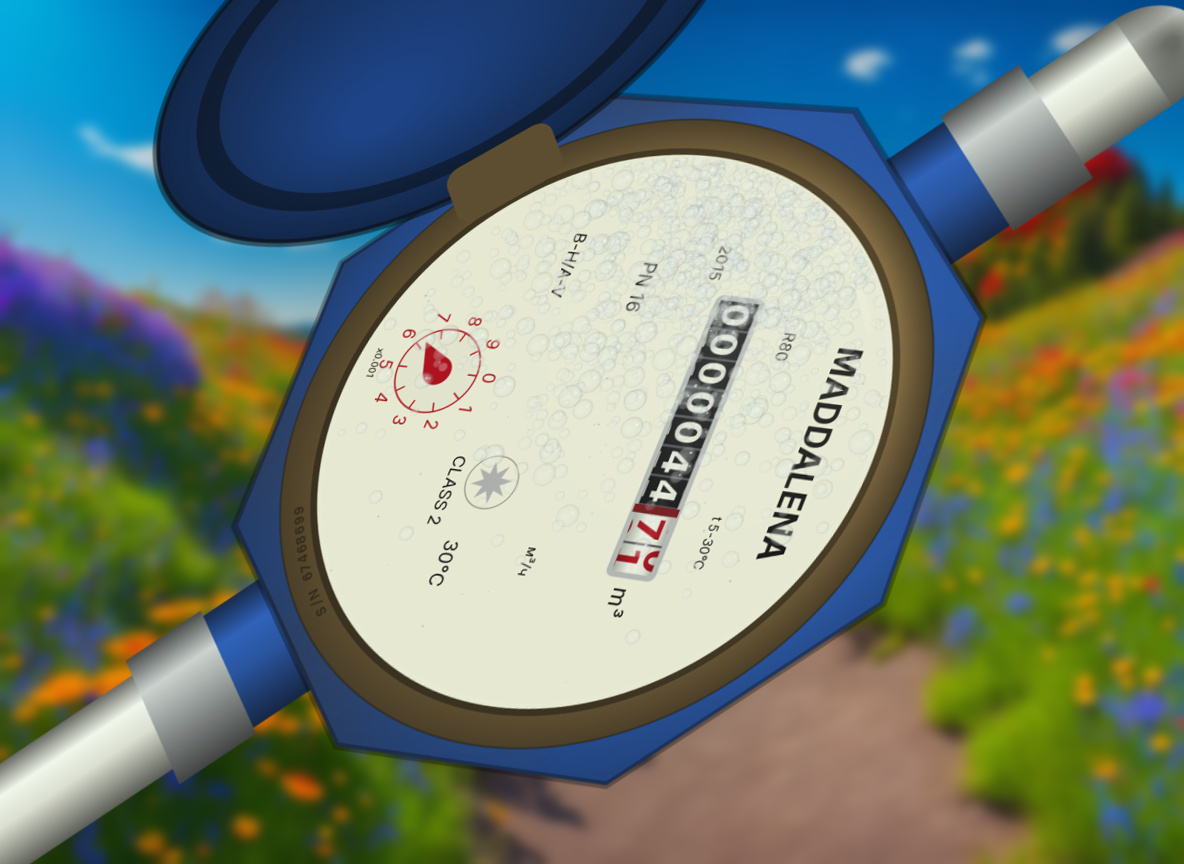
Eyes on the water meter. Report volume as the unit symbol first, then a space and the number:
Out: m³ 44.706
